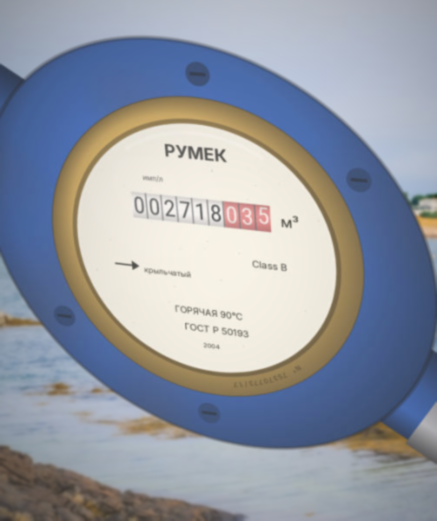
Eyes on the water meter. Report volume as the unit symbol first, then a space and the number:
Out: m³ 2718.035
